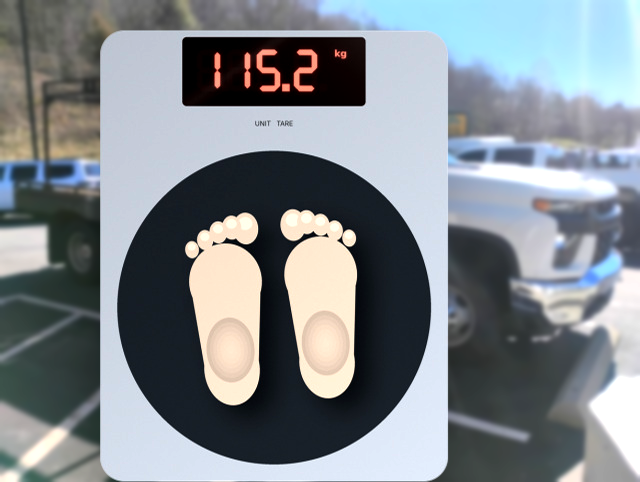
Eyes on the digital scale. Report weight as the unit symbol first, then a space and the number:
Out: kg 115.2
